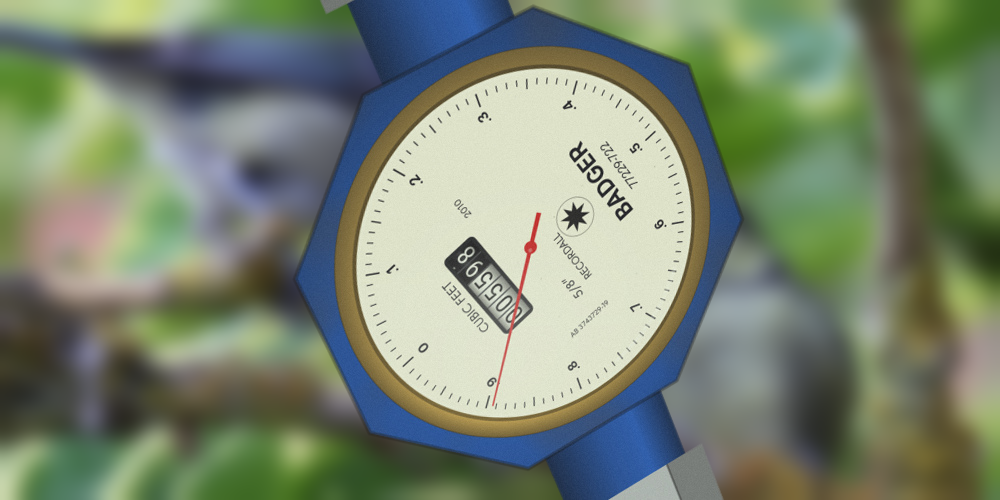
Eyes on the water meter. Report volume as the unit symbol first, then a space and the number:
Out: ft³ 5597.89
